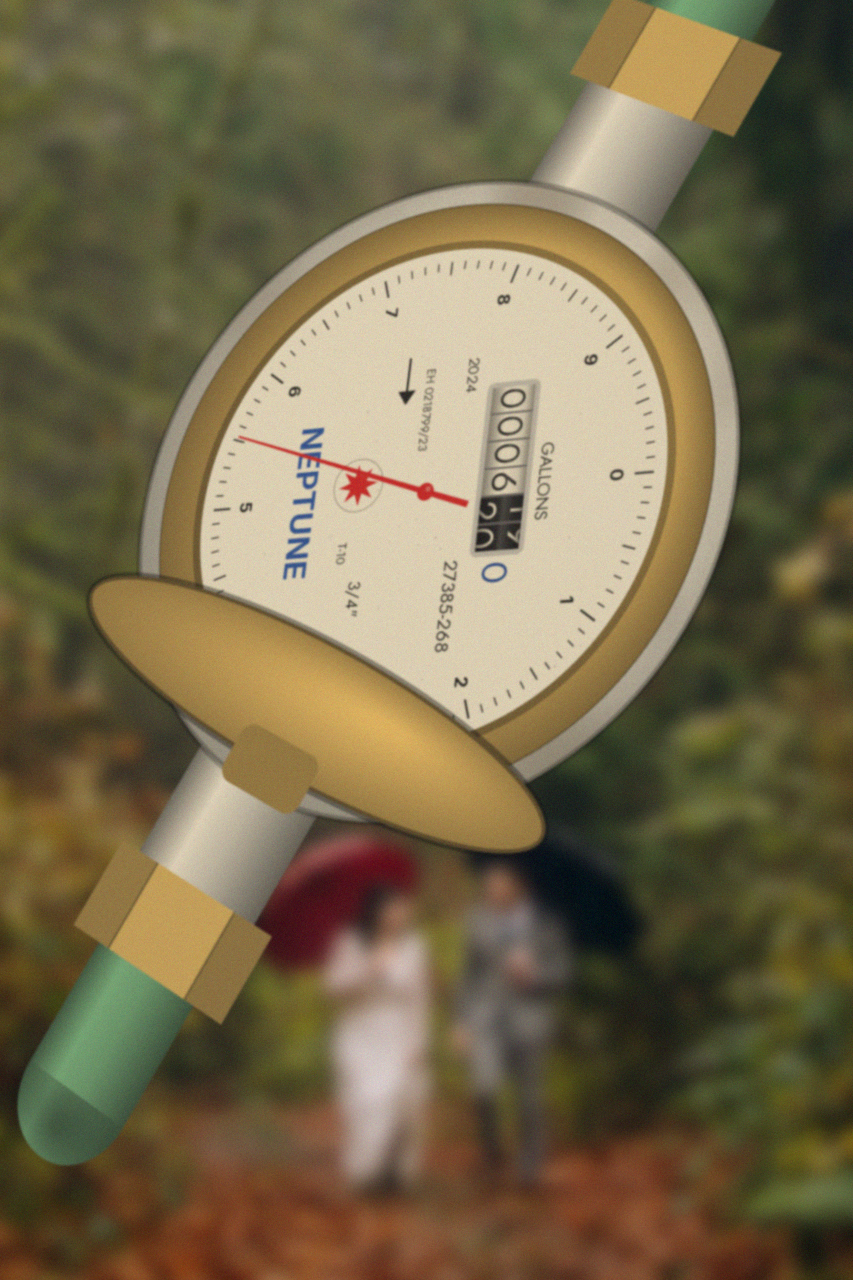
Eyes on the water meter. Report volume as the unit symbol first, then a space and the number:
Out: gal 6195.5
